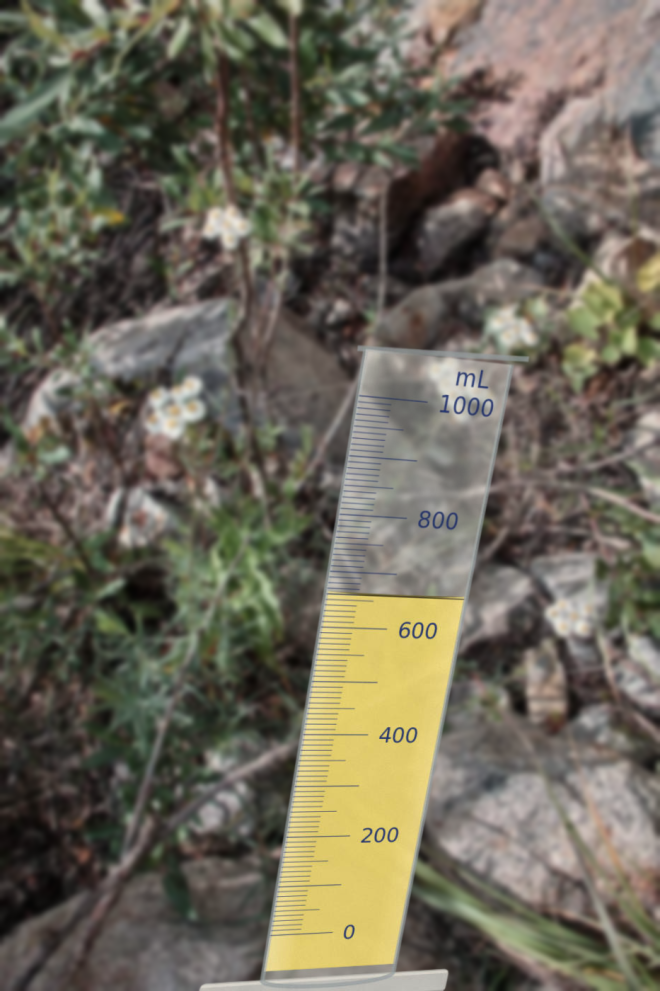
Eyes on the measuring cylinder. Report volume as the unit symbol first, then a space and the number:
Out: mL 660
